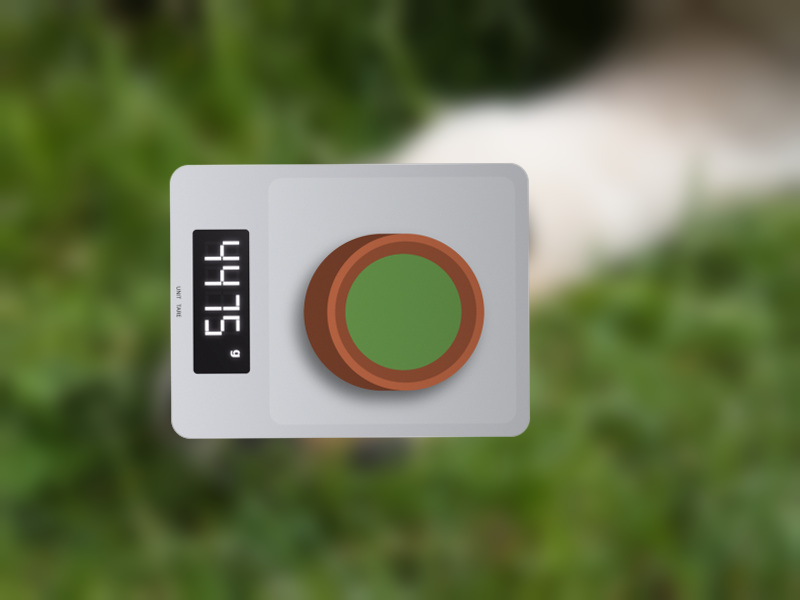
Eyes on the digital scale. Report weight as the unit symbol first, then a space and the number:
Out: g 4475
